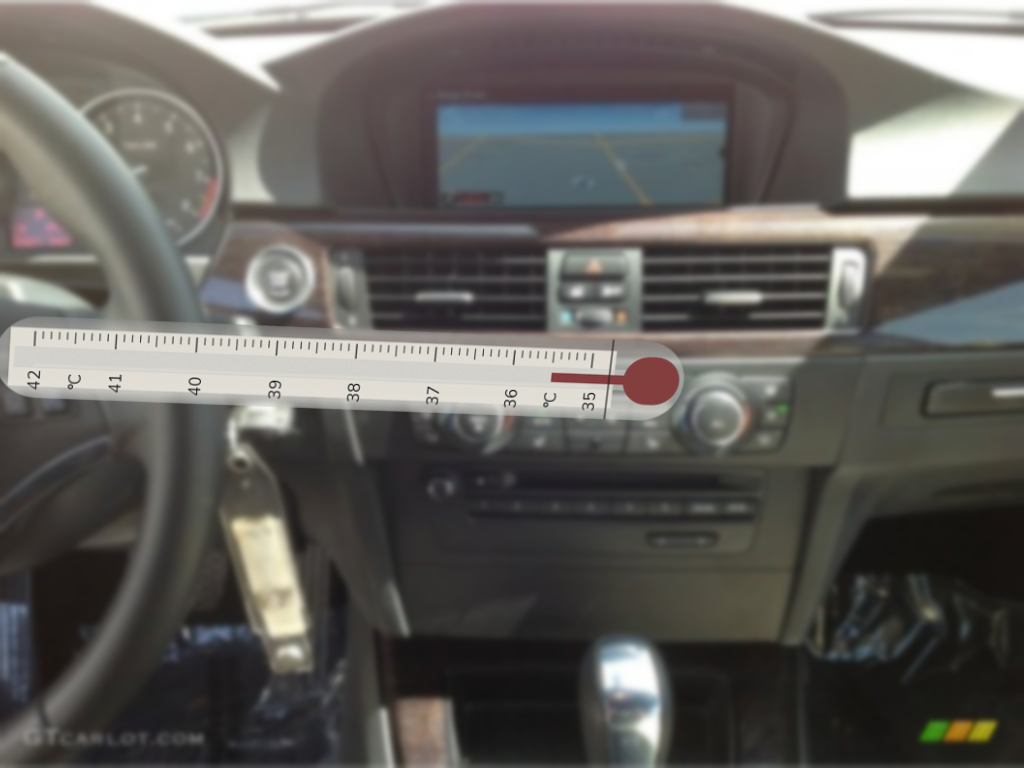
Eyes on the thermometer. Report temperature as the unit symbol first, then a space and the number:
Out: °C 35.5
